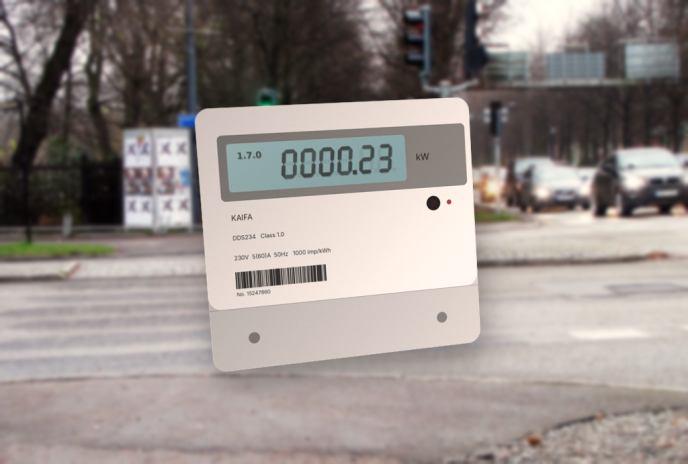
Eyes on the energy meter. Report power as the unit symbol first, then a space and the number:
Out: kW 0.23
